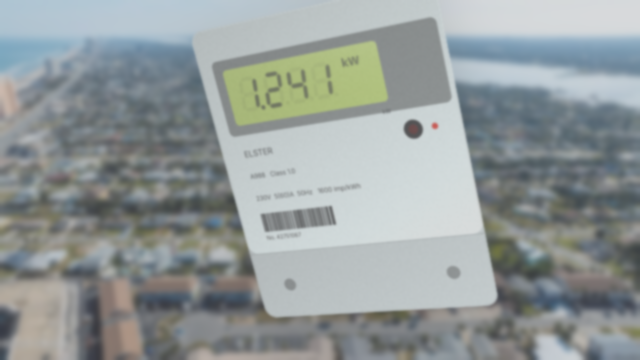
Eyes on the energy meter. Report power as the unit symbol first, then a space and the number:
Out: kW 1.241
